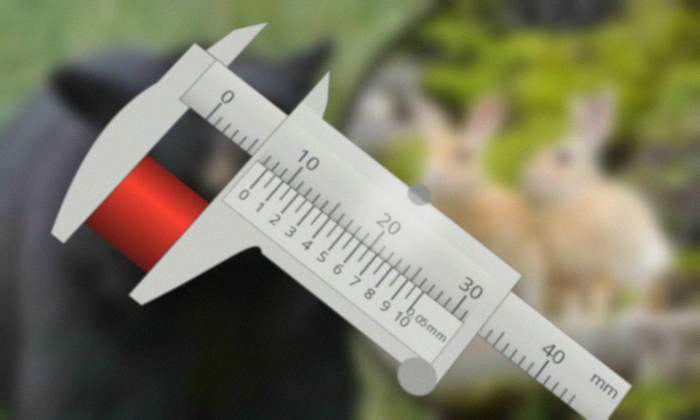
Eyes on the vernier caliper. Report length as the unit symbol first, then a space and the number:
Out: mm 7.6
